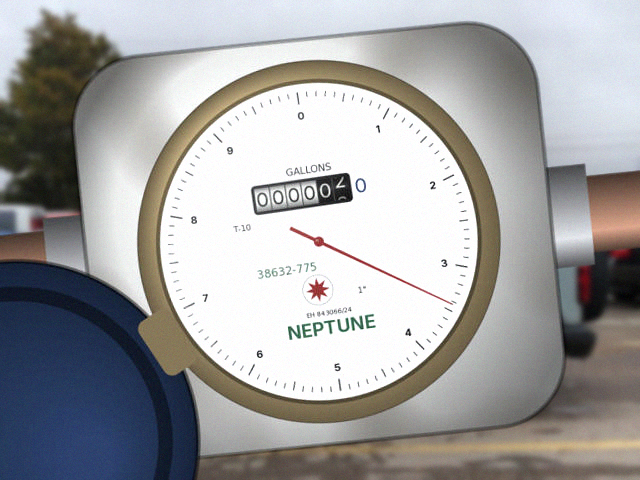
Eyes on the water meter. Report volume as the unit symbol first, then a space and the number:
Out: gal 23.4
